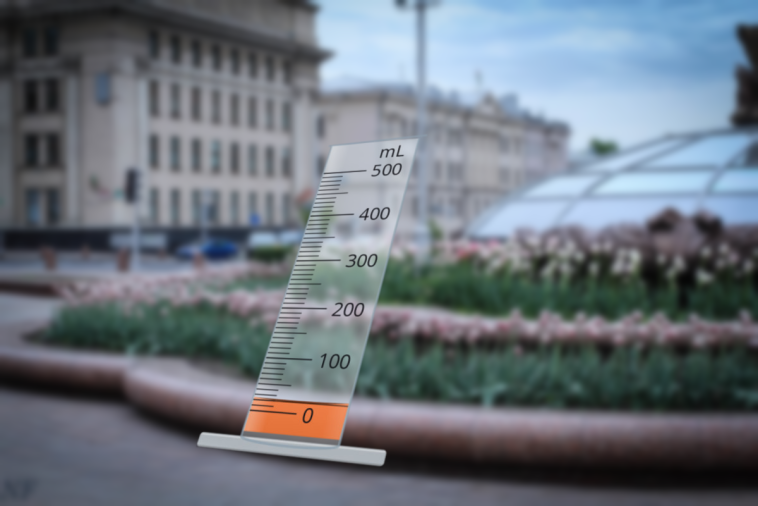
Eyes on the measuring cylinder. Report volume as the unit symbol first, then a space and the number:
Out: mL 20
